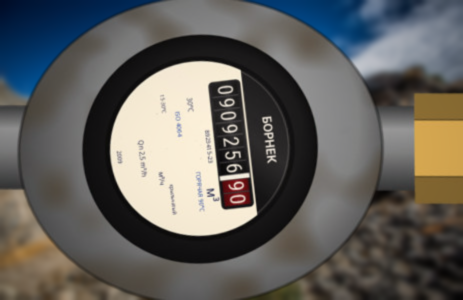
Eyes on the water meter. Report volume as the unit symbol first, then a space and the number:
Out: m³ 909256.90
